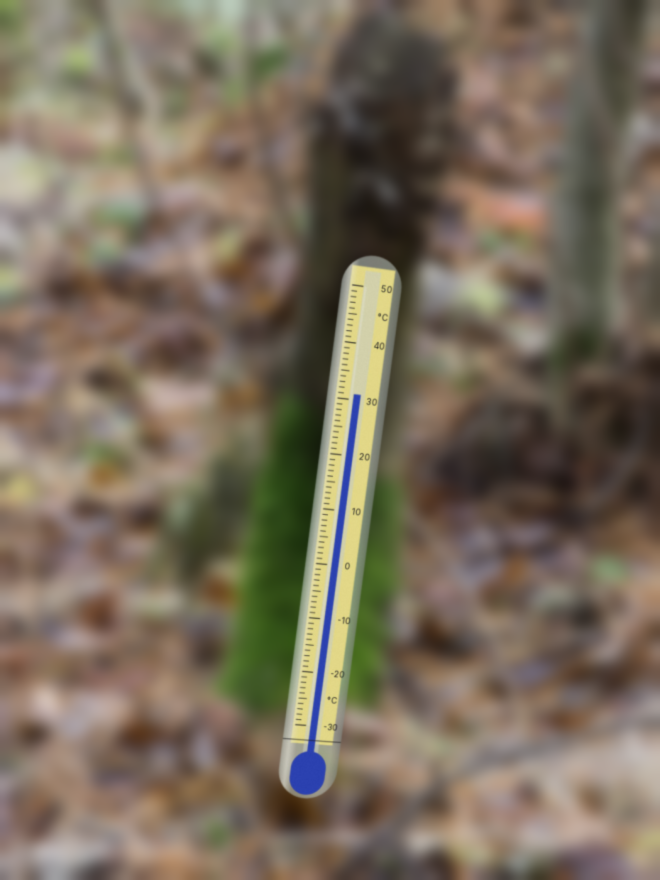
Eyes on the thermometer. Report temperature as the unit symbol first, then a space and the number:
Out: °C 31
